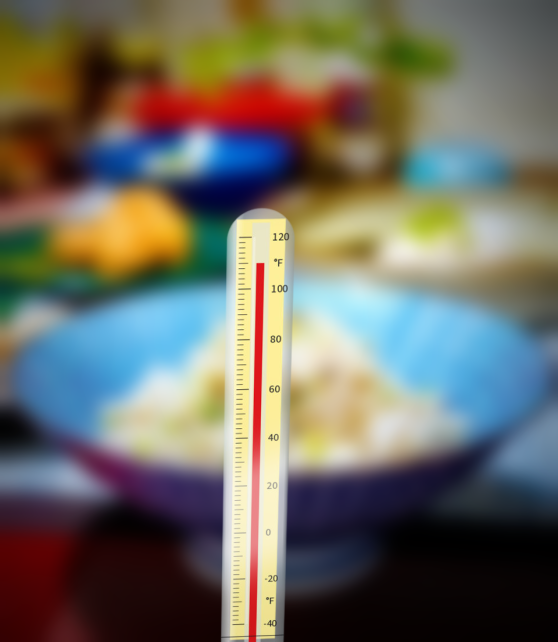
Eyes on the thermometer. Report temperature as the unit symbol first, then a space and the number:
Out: °F 110
